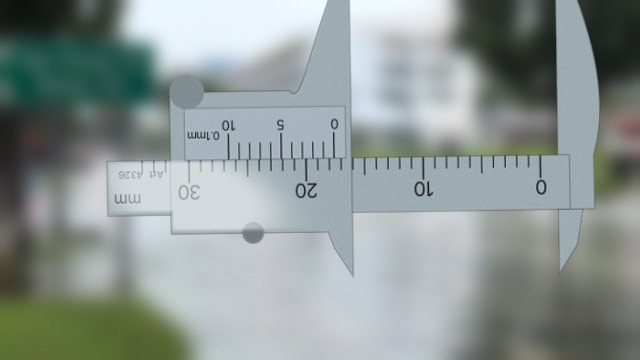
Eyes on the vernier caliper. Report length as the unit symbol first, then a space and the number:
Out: mm 17.6
